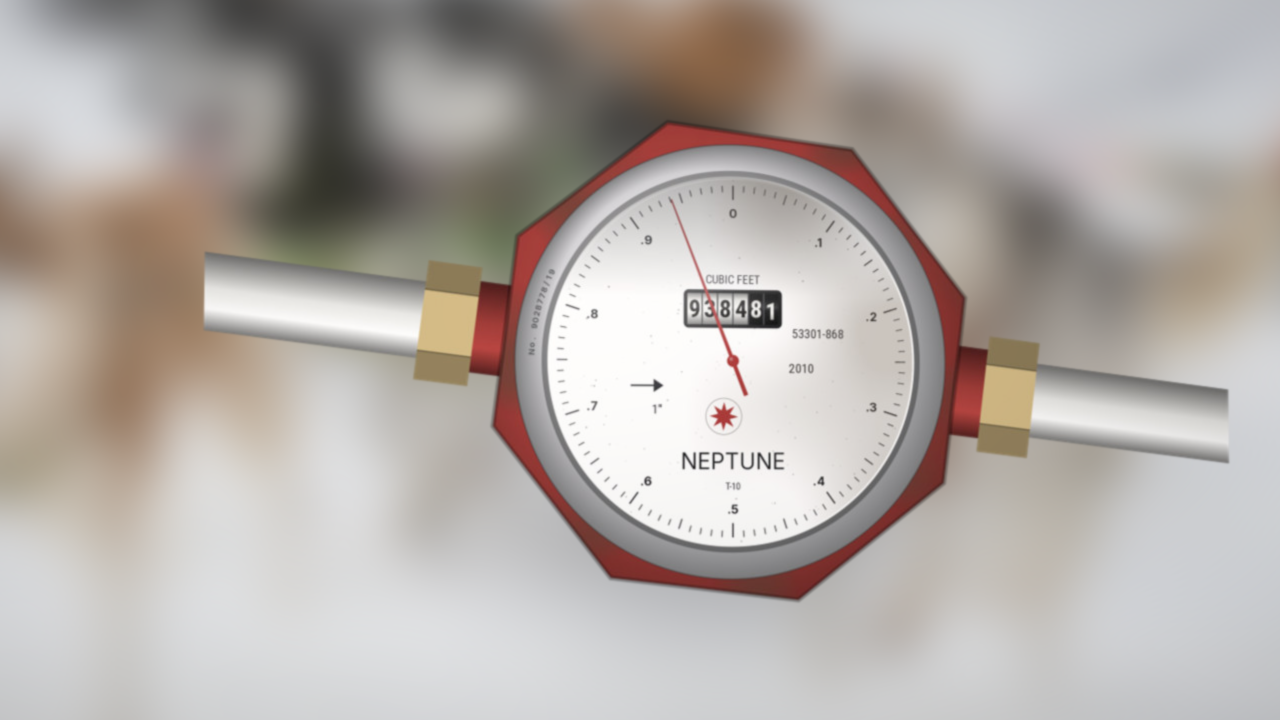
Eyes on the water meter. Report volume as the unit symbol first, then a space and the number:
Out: ft³ 938480.94
